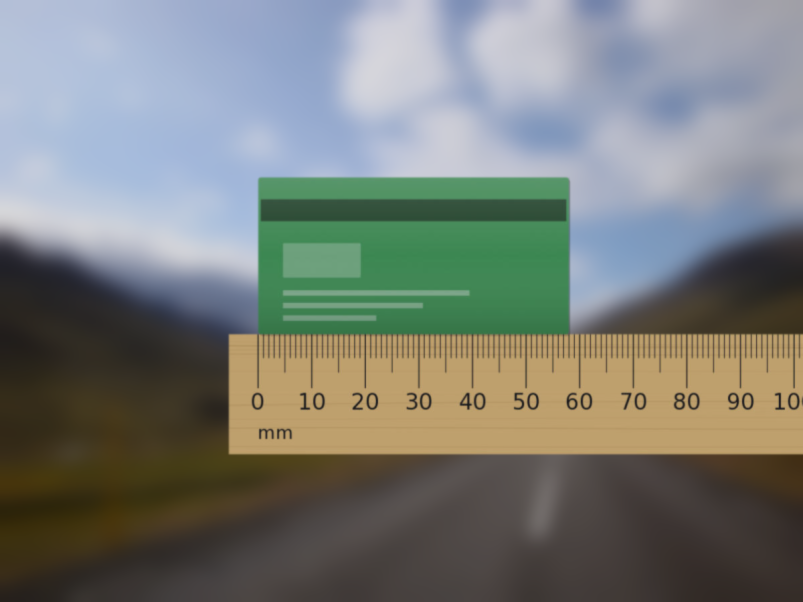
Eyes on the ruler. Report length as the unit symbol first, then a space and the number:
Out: mm 58
